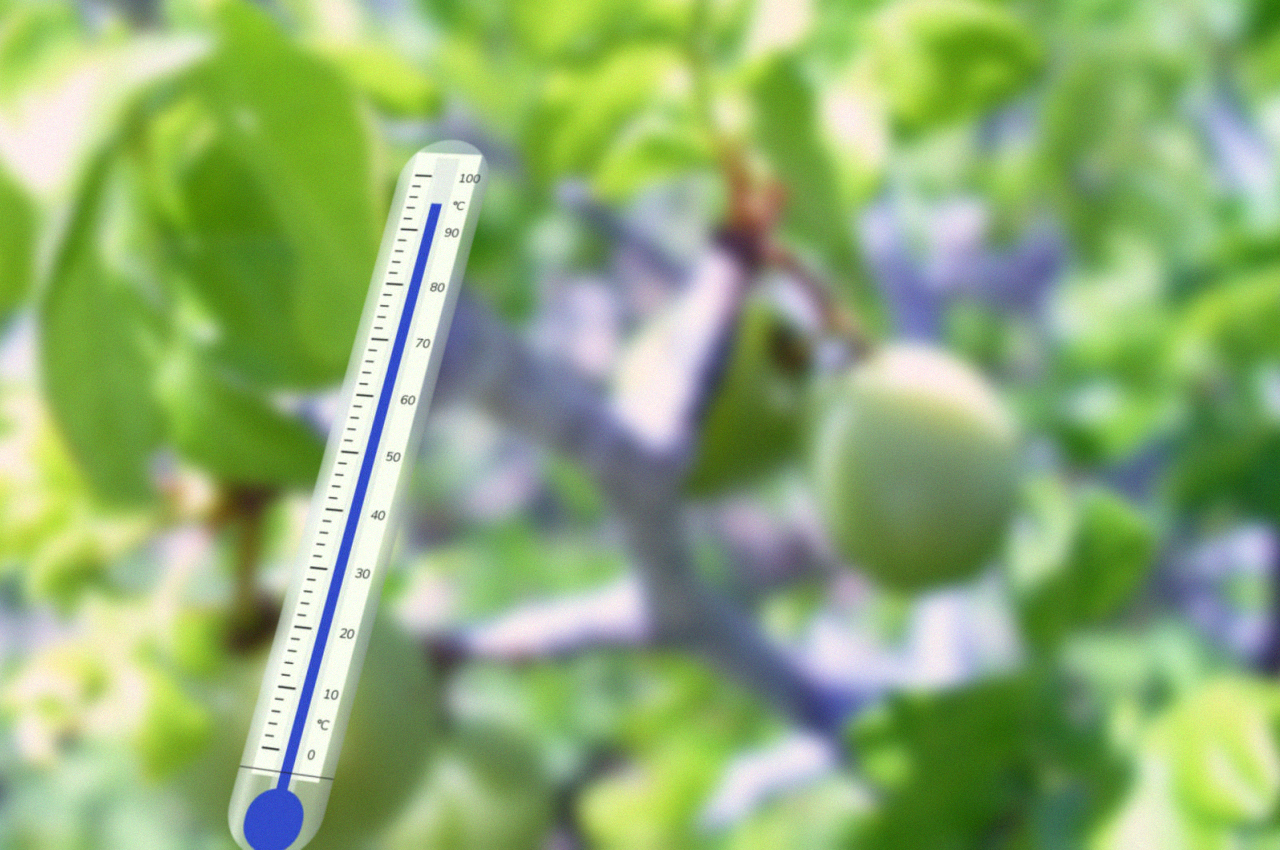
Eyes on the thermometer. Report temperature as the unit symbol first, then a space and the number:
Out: °C 95
